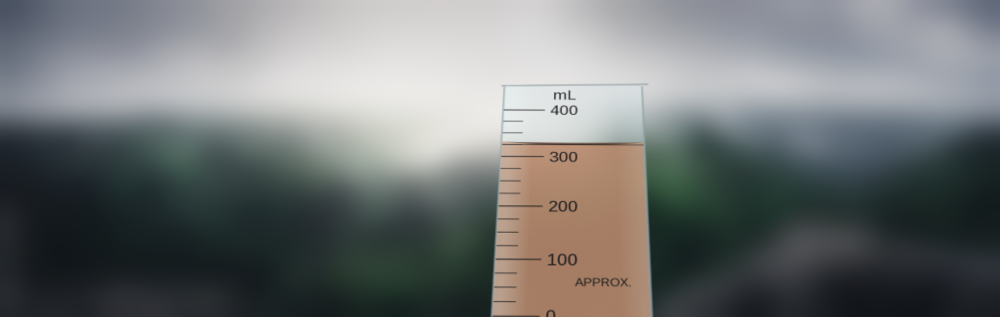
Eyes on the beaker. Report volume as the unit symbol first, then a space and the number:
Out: mL 325
